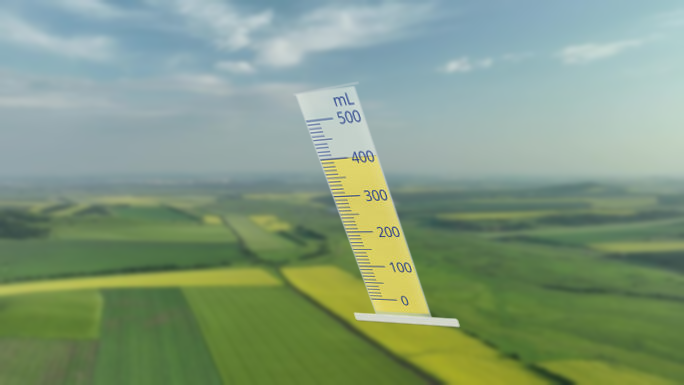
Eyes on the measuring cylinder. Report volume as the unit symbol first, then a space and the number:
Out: mL 400
